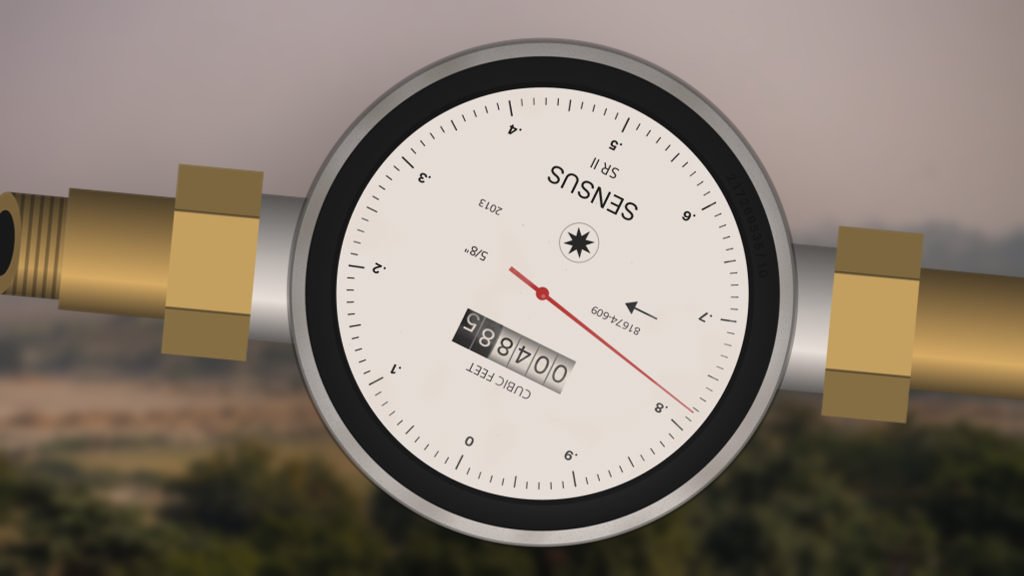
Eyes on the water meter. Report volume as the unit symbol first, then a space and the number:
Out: ft³ 4884.78
